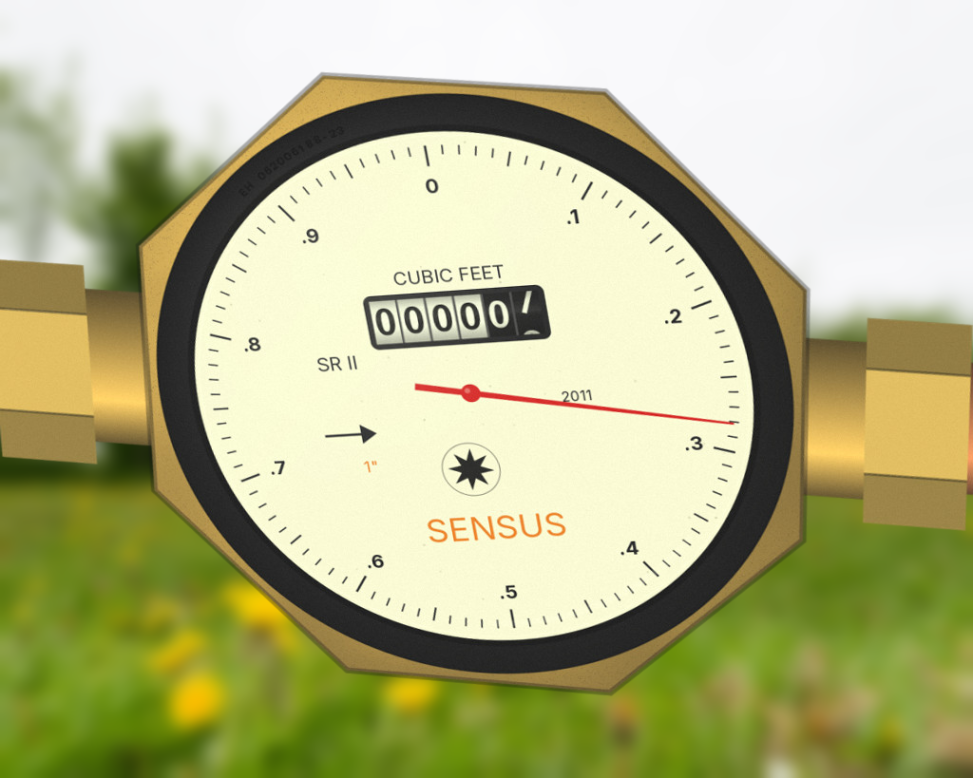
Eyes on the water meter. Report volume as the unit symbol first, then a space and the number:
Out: ft³ 7.28
